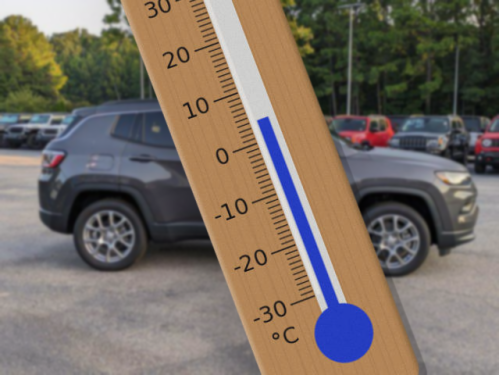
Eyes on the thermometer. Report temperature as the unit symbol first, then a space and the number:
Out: °C 4
